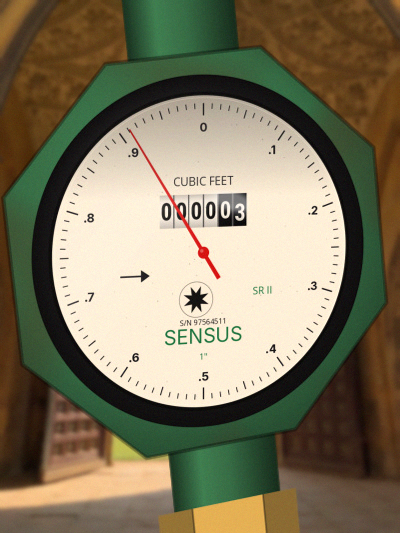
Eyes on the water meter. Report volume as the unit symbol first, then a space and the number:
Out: ft³ 2.91
